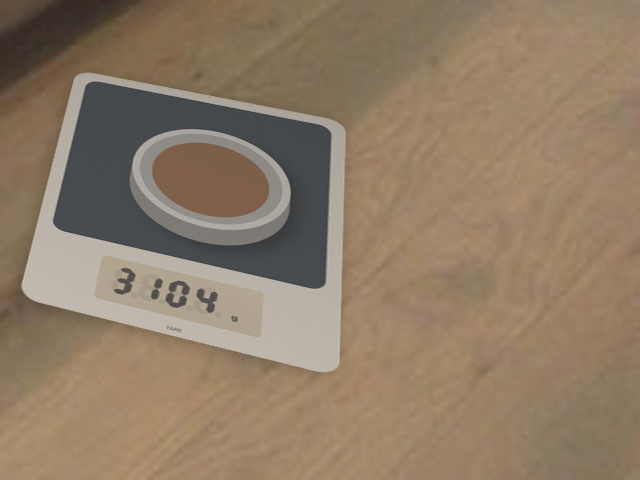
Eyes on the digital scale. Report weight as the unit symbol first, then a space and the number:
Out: g 3104
